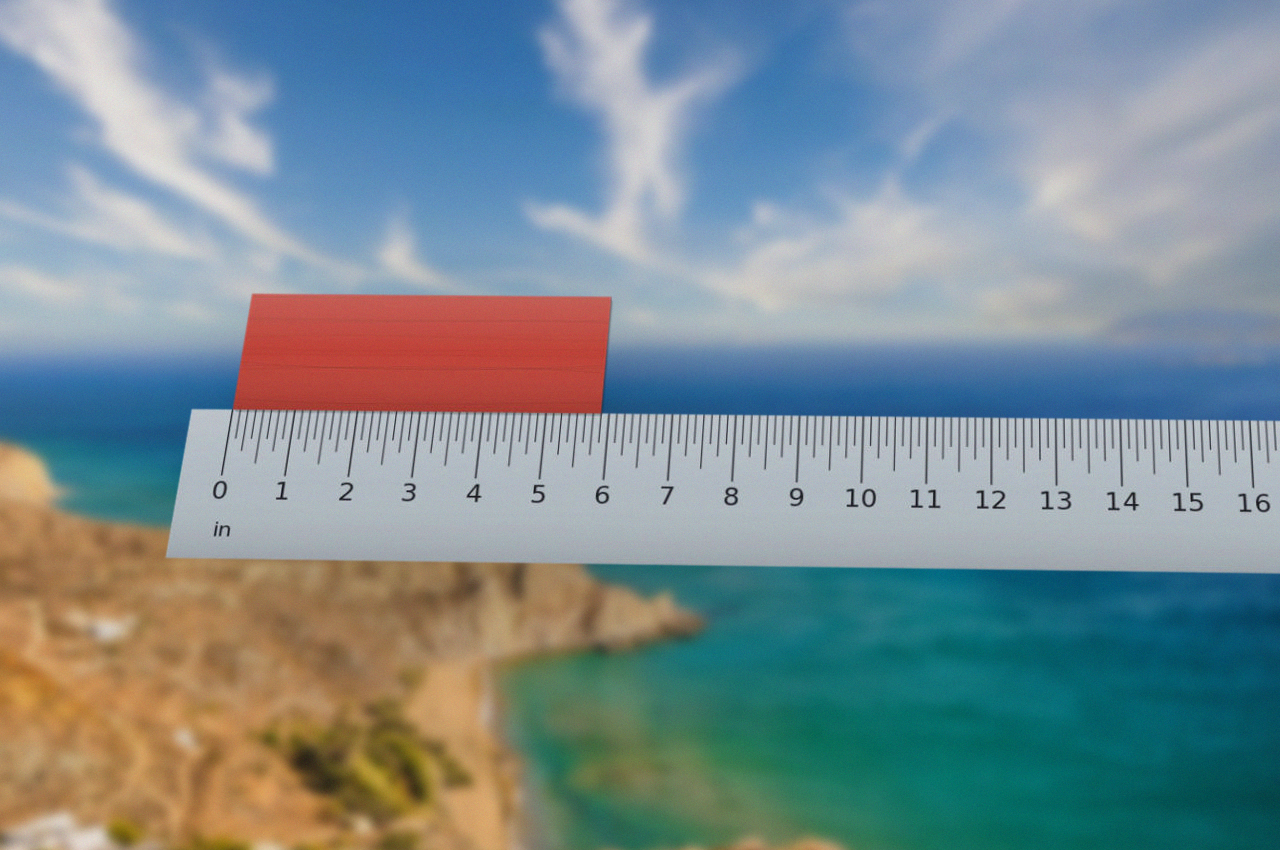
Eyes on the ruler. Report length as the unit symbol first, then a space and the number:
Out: in 5.875
